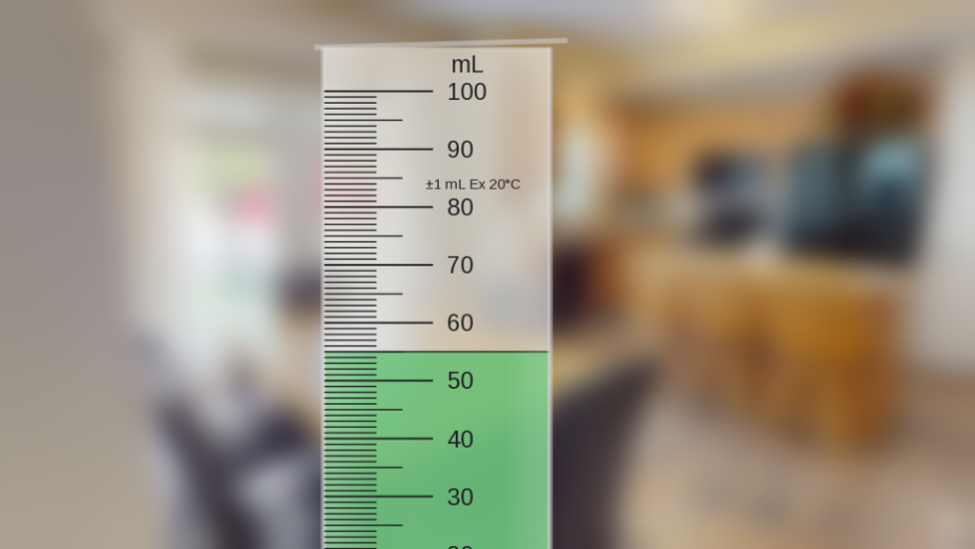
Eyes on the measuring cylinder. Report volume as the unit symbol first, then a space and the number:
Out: mL 55
